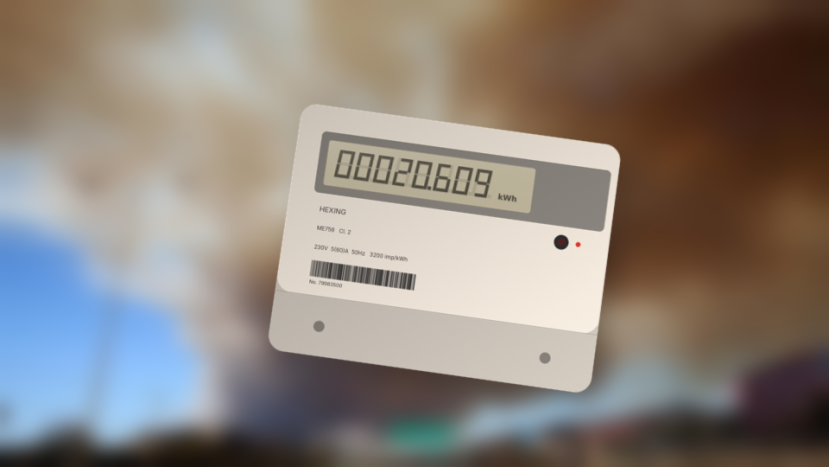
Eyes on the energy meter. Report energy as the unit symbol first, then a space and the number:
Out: kWh 20.609
